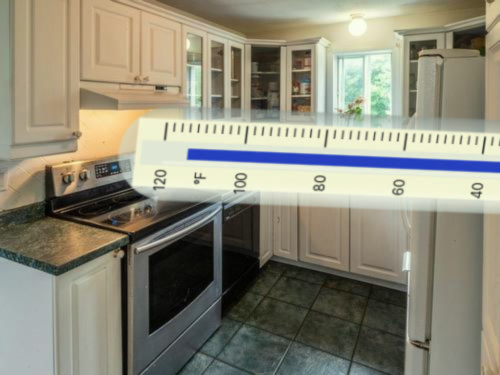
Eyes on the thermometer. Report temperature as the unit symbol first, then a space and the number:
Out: °F 114
